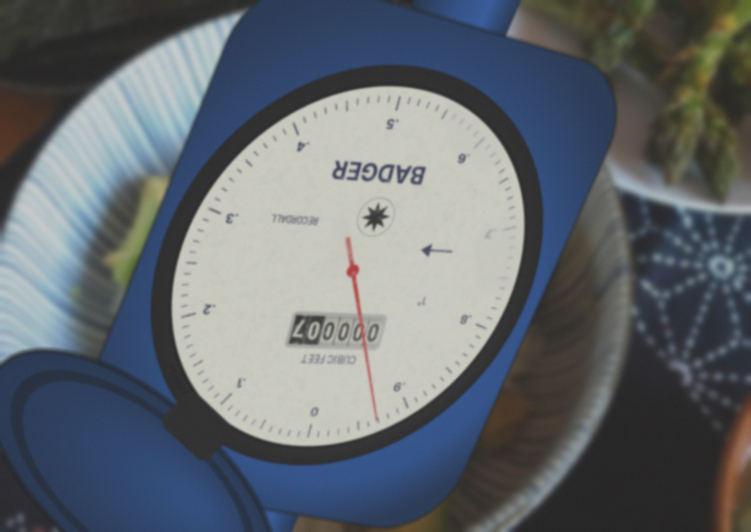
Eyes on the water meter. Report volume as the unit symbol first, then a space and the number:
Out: ft³ 6.93
